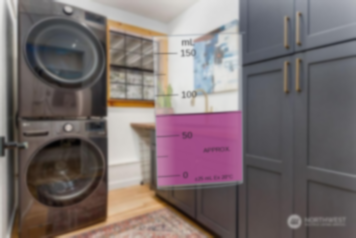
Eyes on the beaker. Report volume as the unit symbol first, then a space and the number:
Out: mL 75
